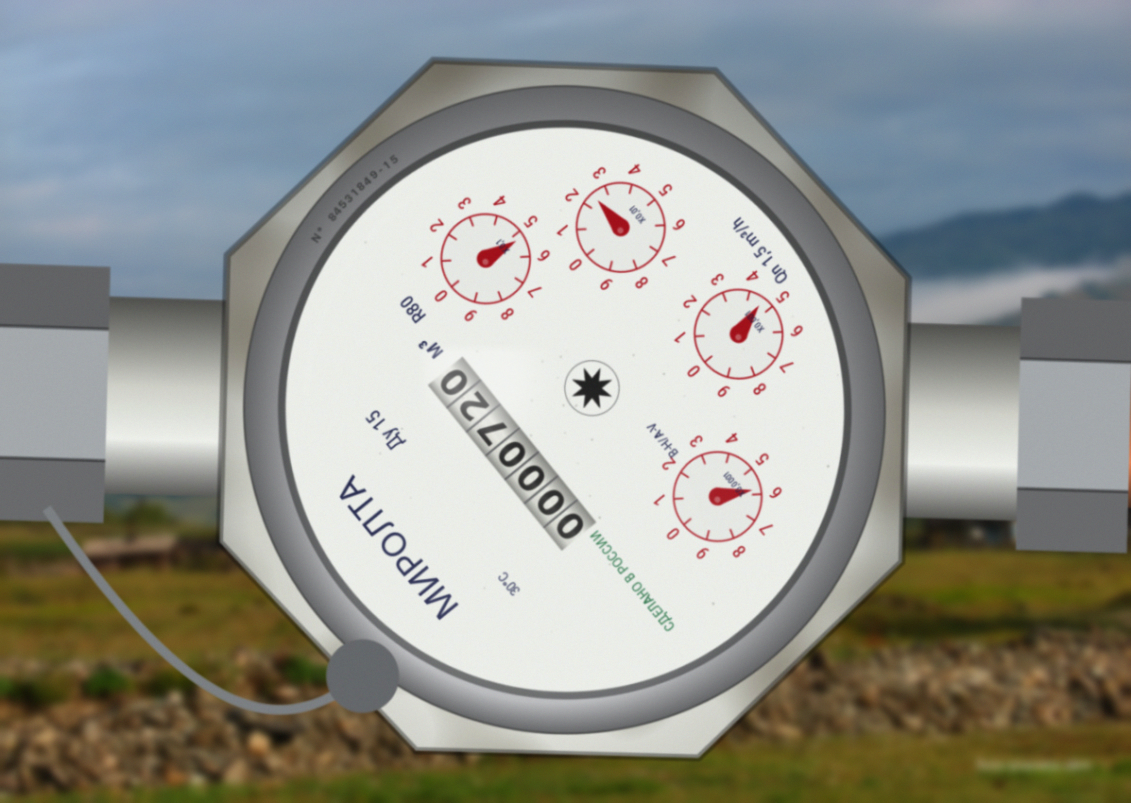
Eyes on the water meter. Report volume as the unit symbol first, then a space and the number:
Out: m³ 720.5245
